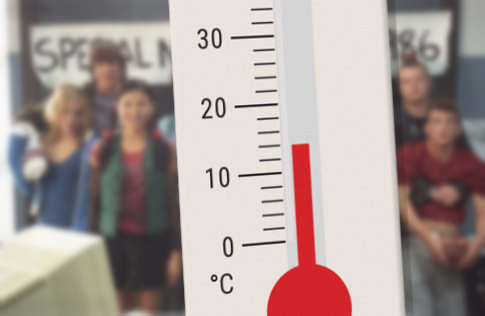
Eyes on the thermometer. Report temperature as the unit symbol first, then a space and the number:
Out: °C 14
